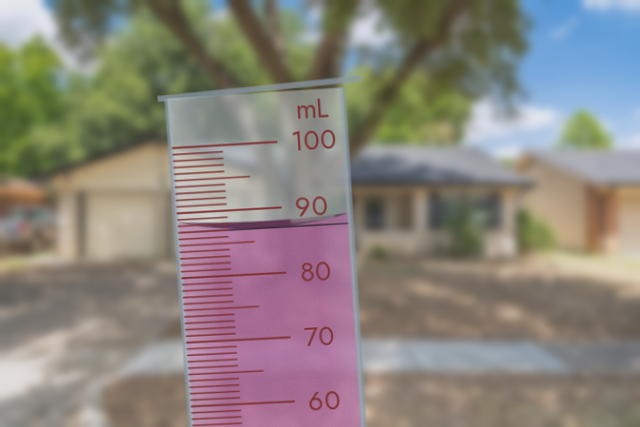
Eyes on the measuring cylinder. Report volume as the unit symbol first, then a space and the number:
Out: mL 87
